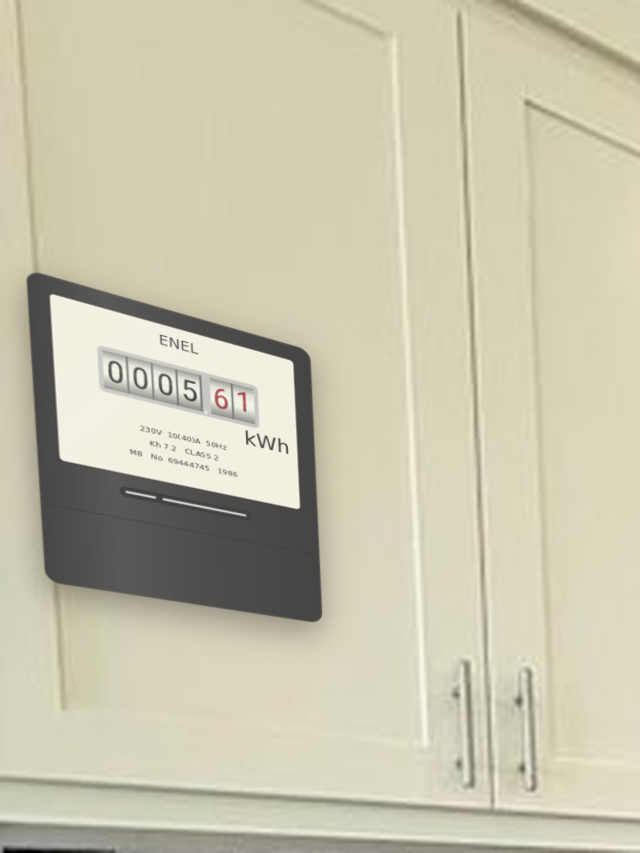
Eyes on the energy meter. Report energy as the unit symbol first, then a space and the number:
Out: kWh 5.61
